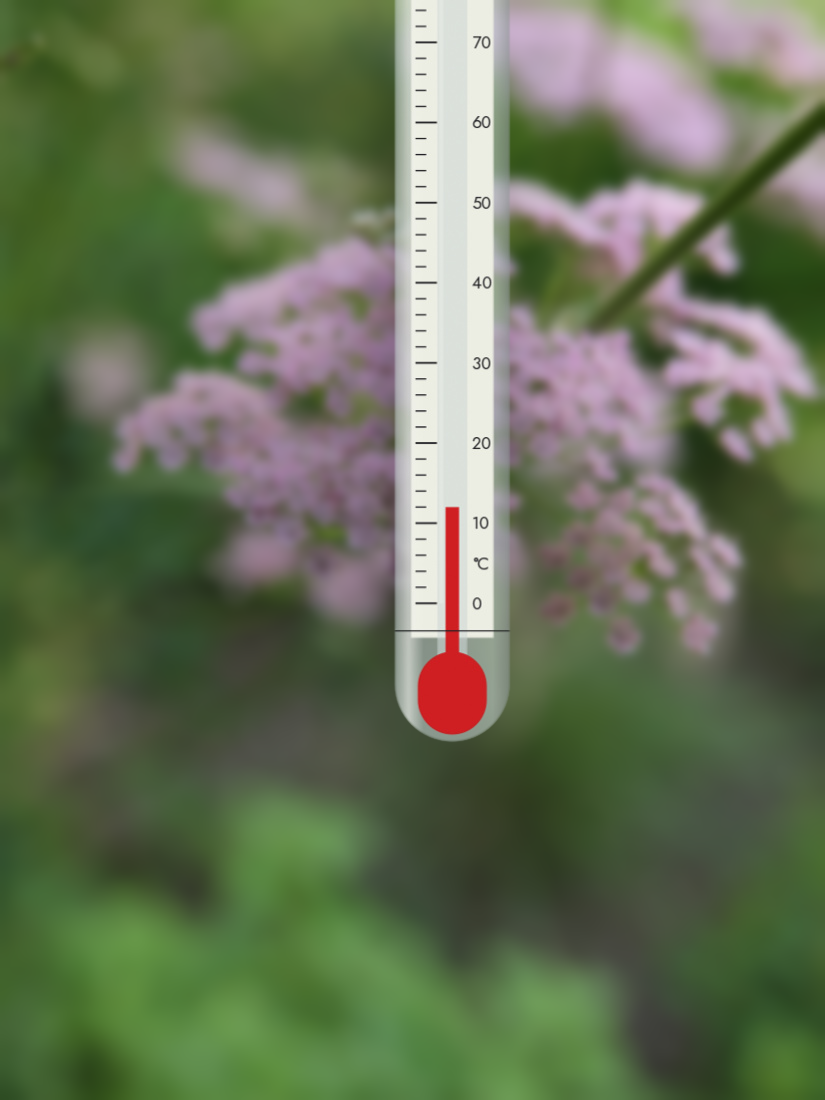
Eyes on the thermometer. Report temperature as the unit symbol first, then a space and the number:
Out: °C 12
